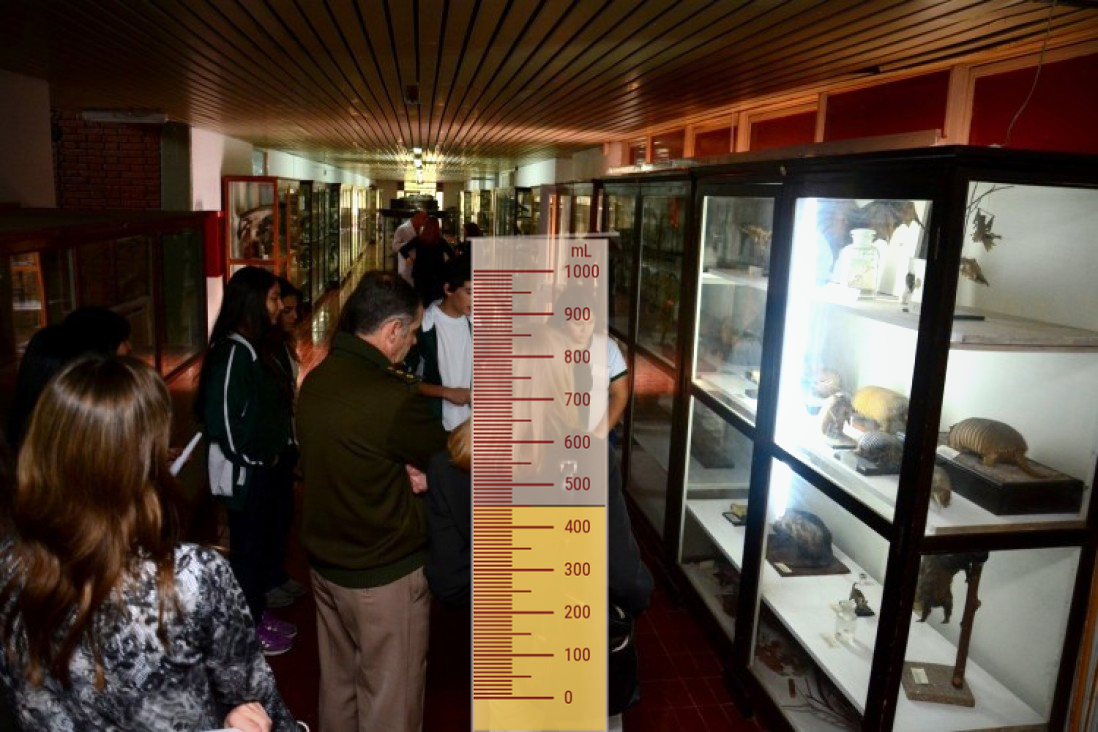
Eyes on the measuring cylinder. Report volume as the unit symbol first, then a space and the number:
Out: mL 450
